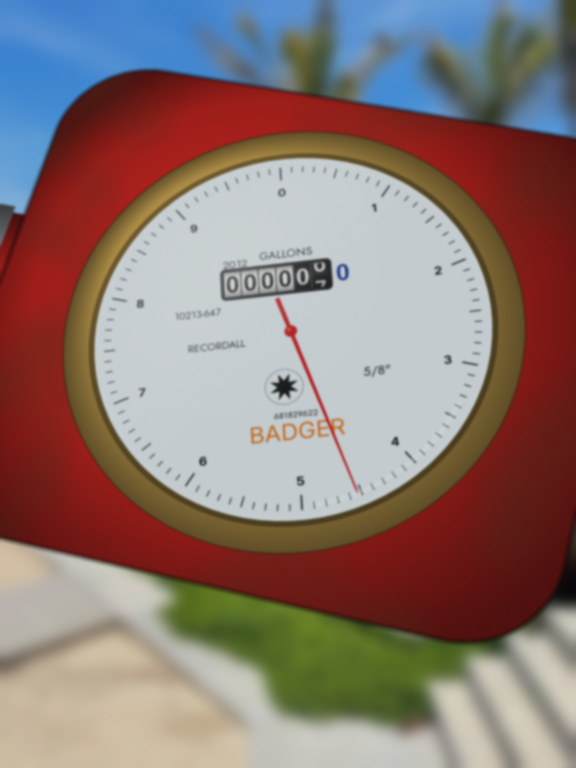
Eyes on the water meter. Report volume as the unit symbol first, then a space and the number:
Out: gal 64.5
